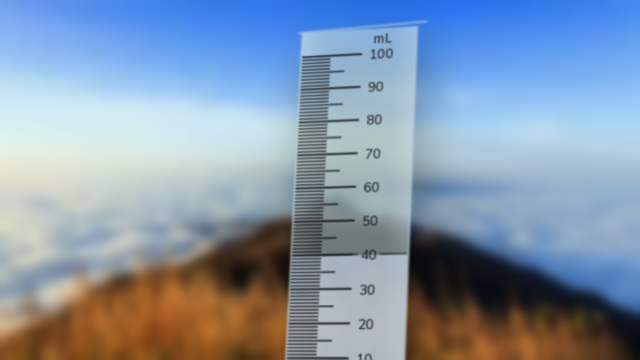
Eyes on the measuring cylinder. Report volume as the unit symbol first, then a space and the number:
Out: mL 40
